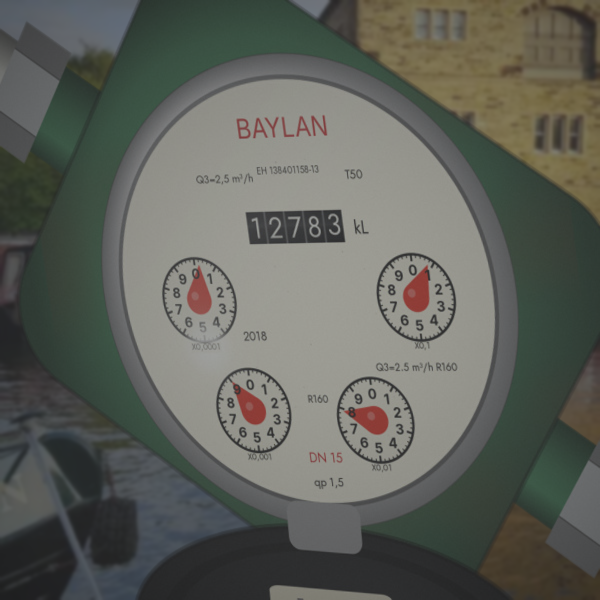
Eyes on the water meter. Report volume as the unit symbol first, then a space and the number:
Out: kL 12783.0790
